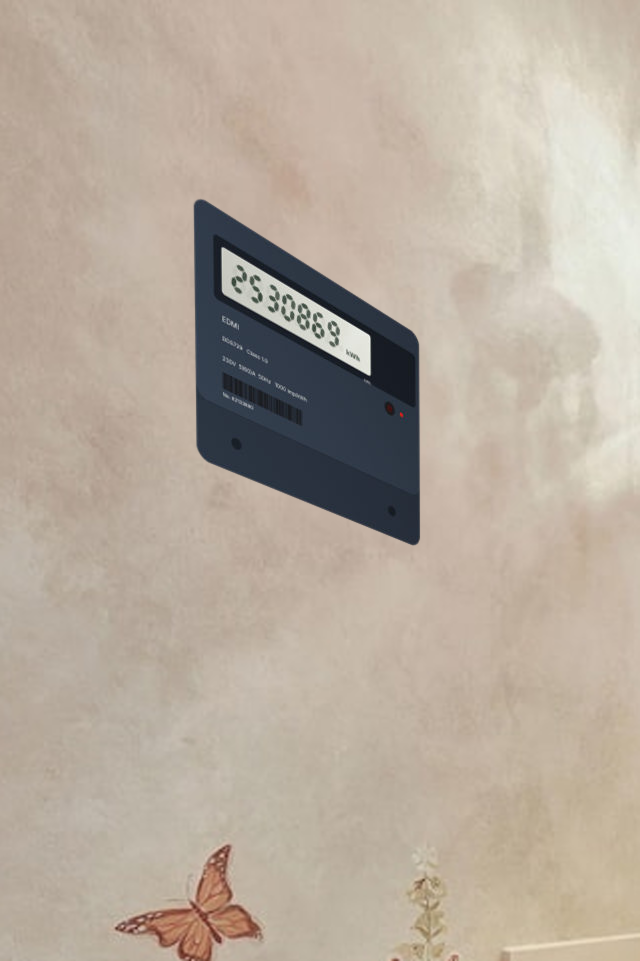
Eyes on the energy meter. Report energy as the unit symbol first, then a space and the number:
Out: kWh 2530869
